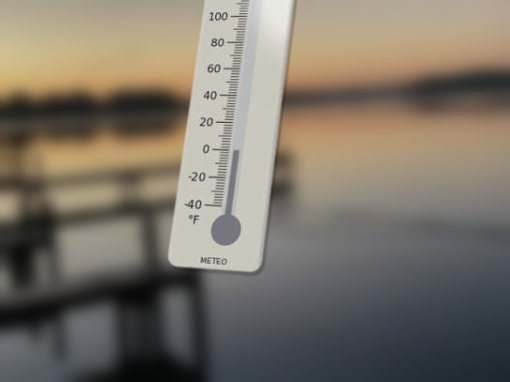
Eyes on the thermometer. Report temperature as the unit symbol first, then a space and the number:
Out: °F 0
